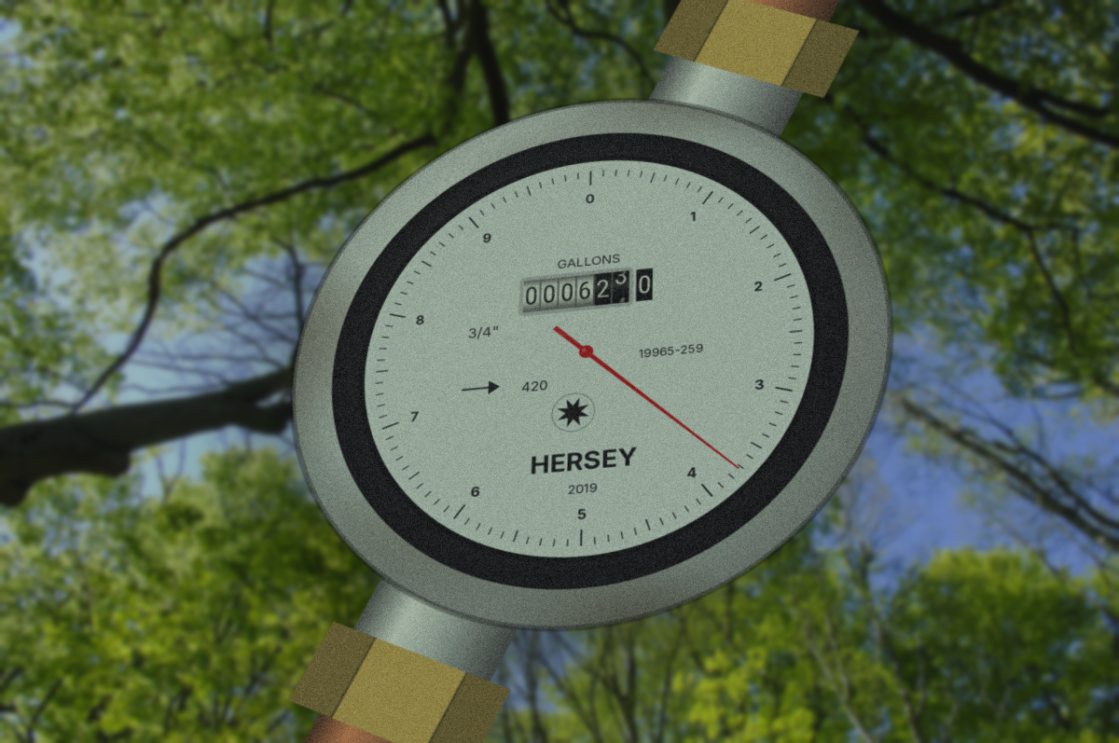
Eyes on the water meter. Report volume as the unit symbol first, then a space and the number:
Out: gal 6233.7
